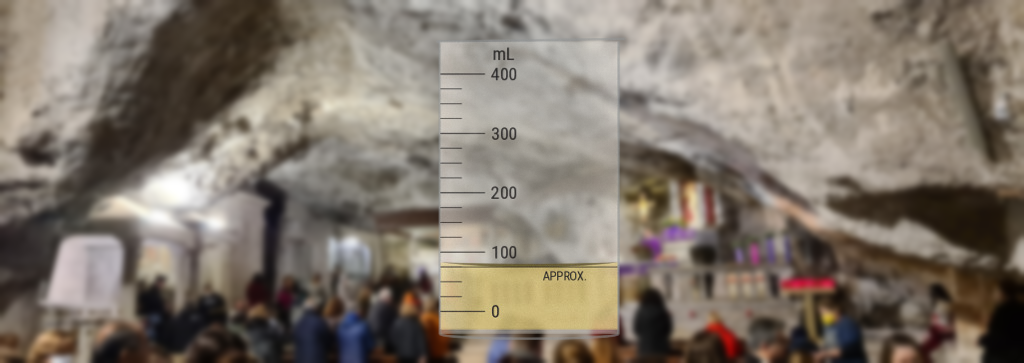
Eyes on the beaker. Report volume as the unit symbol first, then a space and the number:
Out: mL 75
